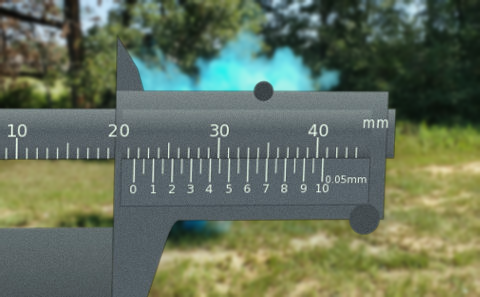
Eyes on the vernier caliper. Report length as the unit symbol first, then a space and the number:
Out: mm 21.6
